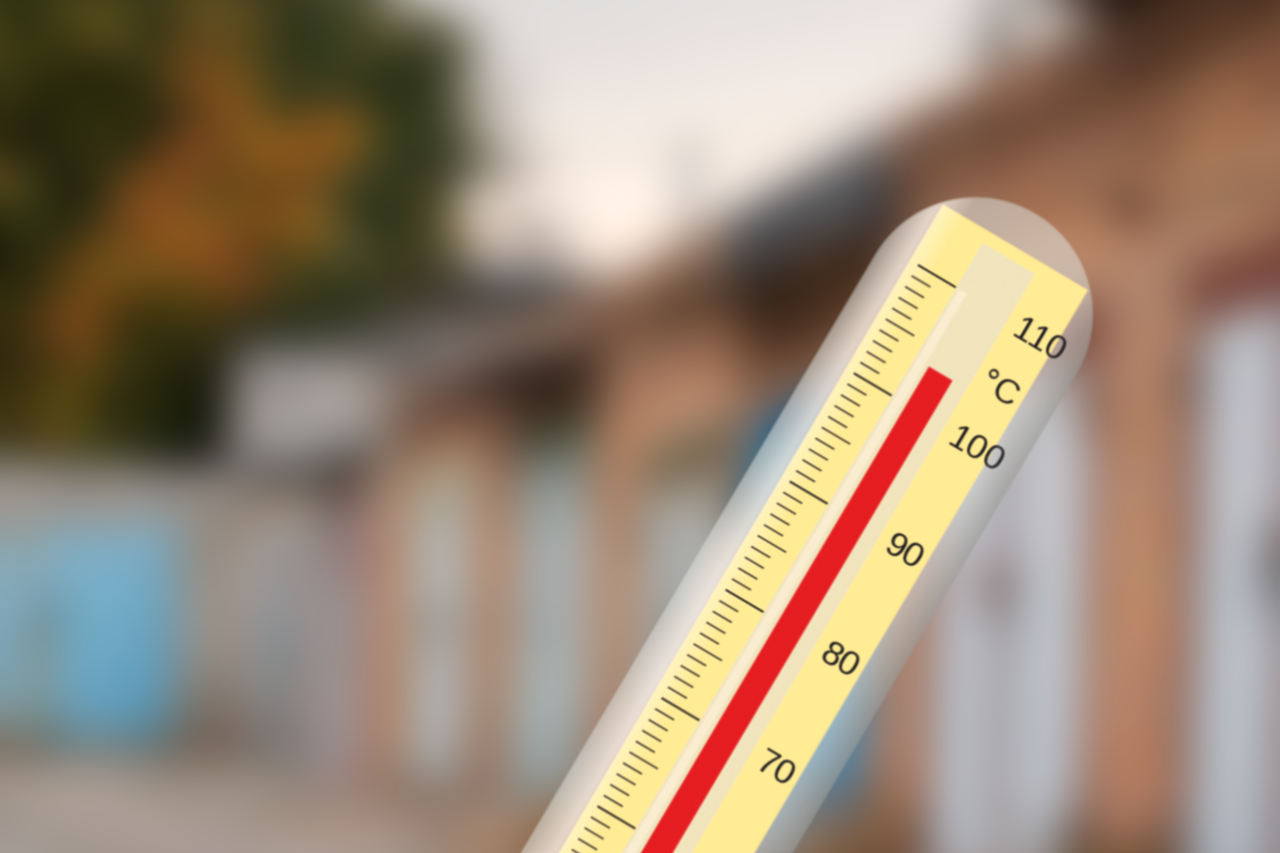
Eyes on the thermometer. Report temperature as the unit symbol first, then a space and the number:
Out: °C 103.5
